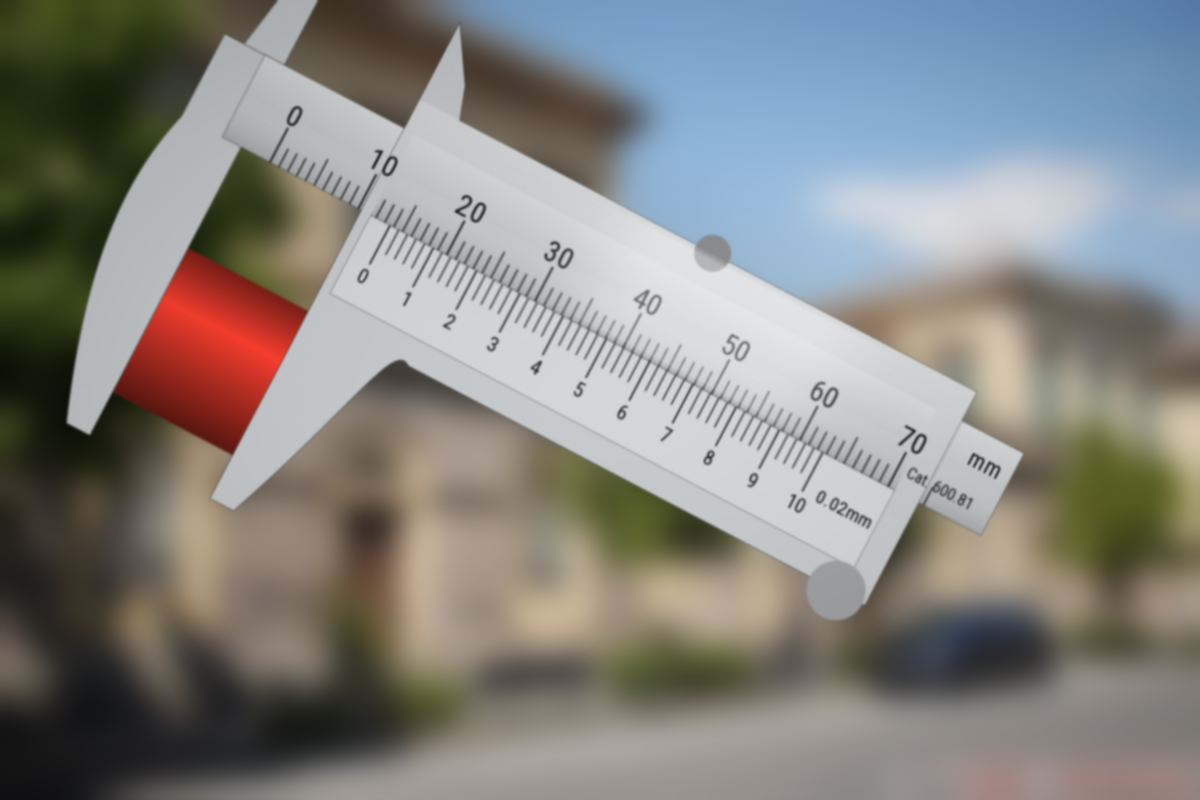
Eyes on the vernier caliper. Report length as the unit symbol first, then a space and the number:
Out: mm 13.6
